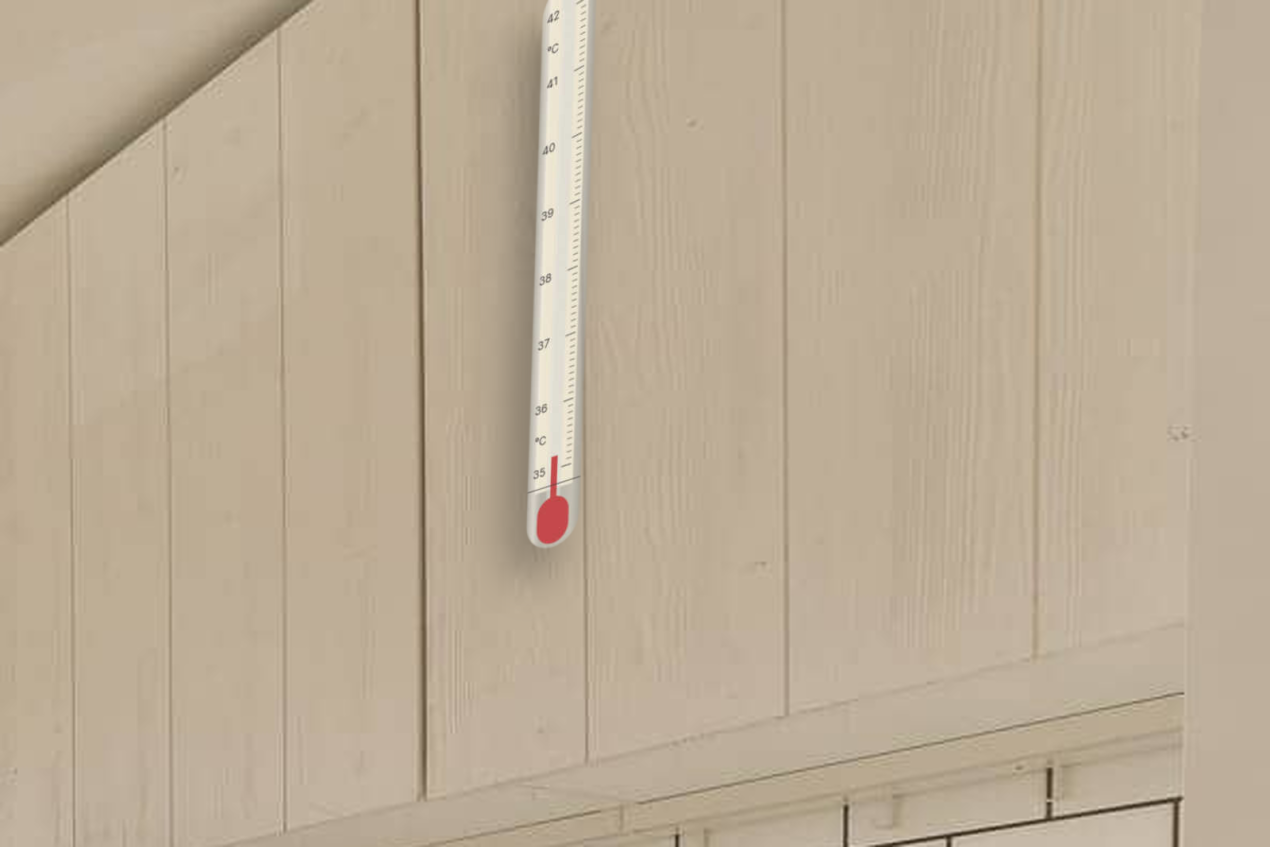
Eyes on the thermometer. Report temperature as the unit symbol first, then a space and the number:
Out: °C 35.2
